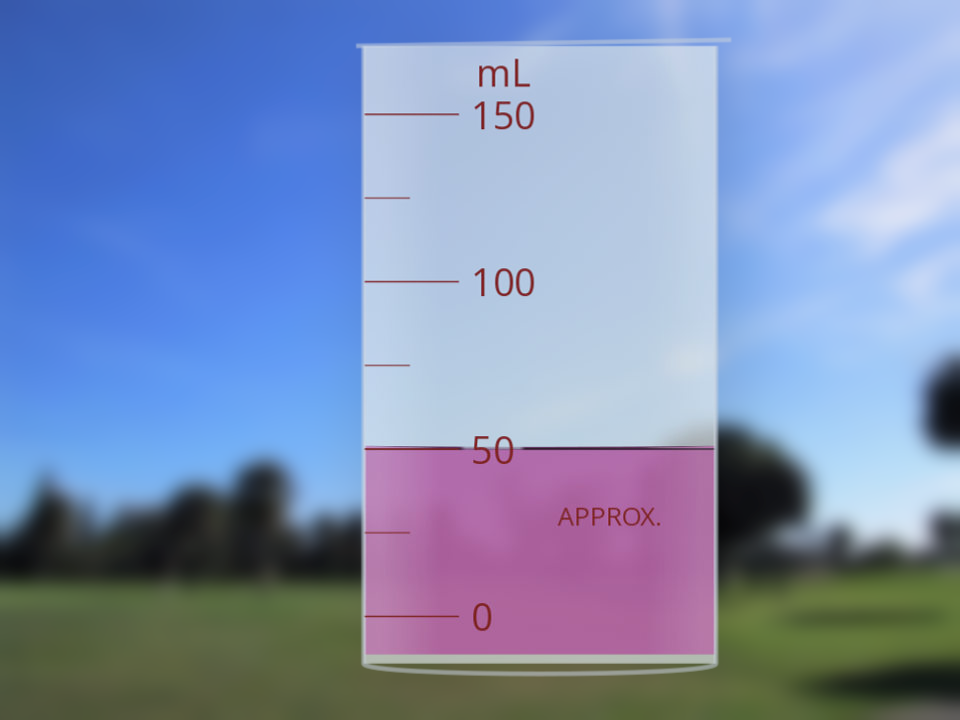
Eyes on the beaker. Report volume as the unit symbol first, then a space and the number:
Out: mL 50
